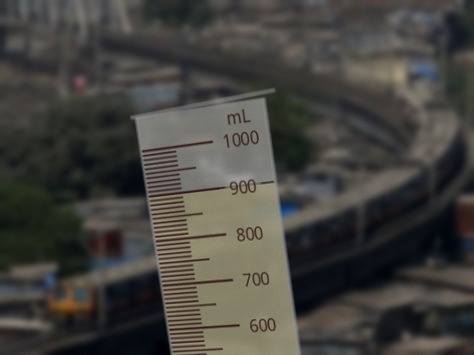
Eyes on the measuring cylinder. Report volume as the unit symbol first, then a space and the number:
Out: mL 900
